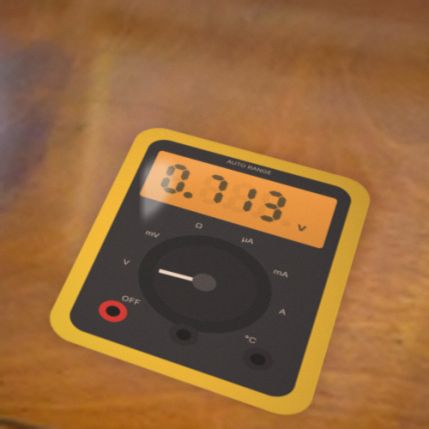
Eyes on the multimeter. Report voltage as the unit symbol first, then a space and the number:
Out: V 0.713
